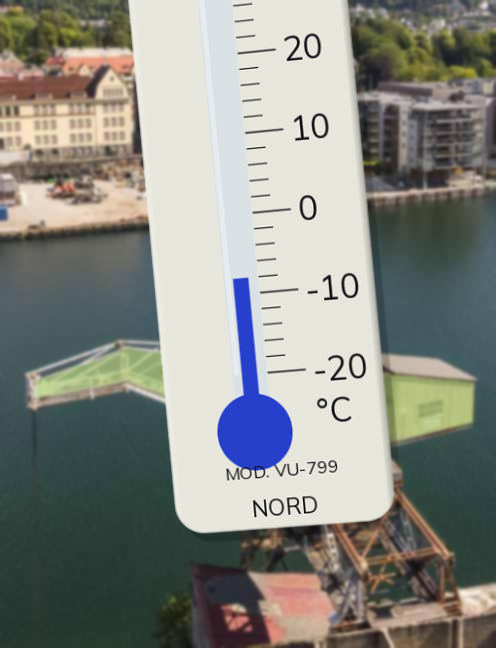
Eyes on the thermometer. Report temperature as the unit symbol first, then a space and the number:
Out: °C -8
